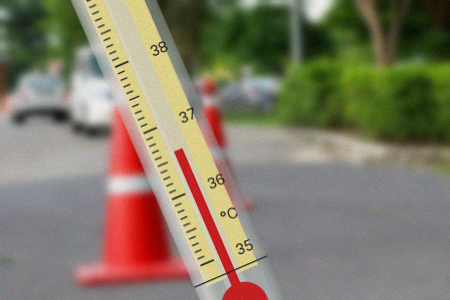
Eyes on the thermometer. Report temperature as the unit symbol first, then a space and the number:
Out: °C 36.6
